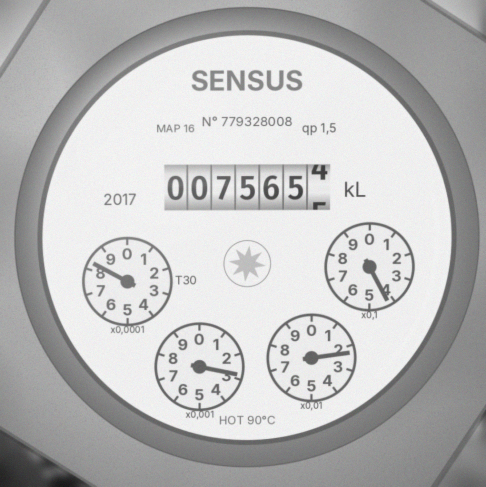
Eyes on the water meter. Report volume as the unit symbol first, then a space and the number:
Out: kL 75654.4228
